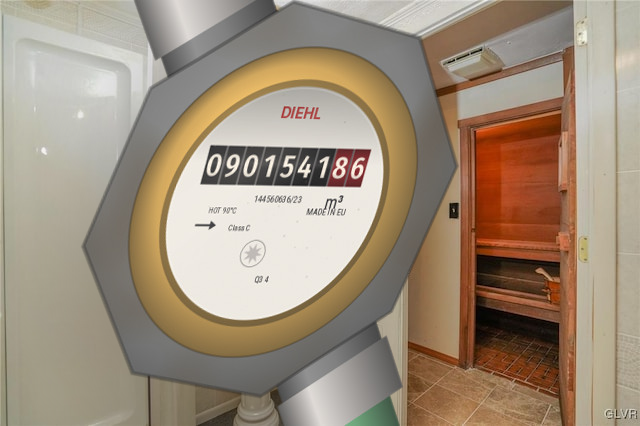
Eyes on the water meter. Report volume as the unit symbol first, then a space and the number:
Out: m³ 901541.86
